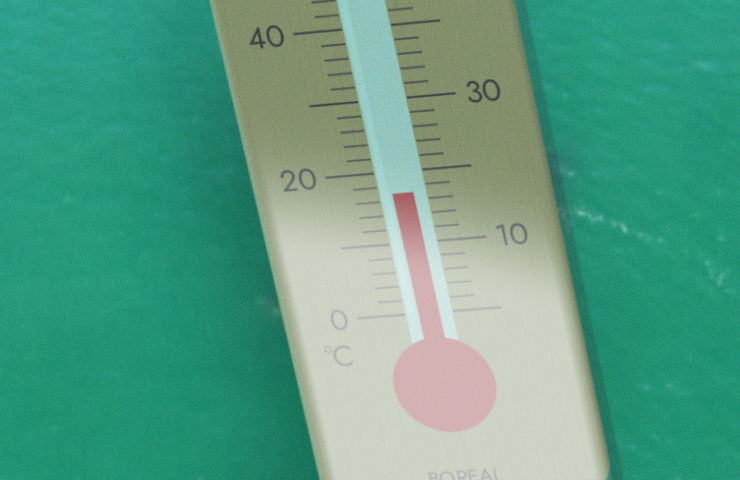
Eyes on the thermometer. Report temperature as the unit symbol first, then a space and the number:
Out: °C 17
